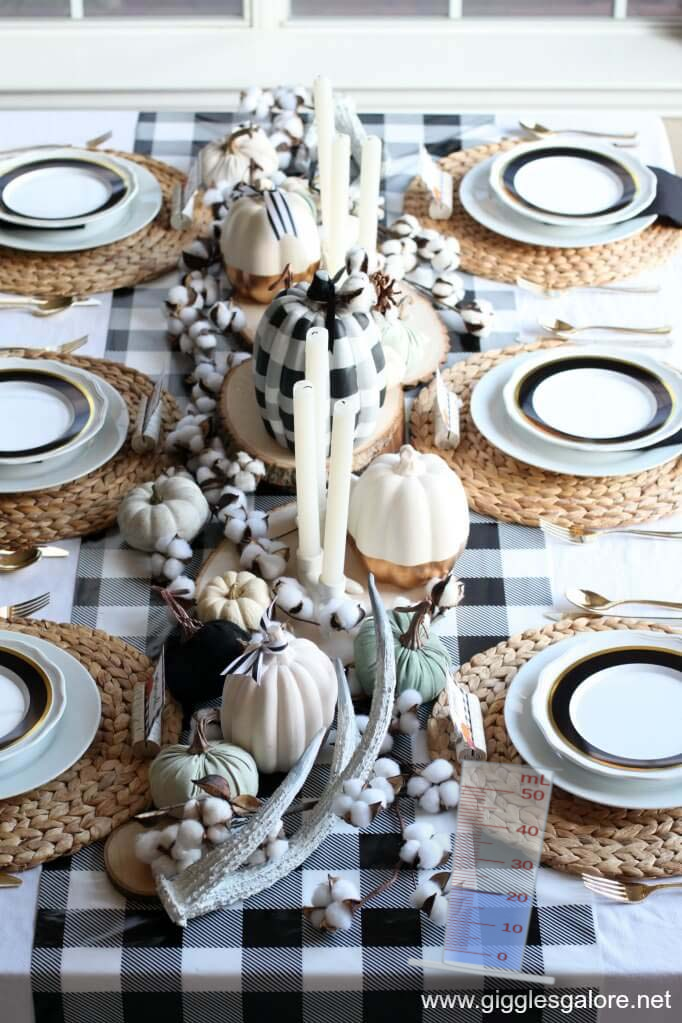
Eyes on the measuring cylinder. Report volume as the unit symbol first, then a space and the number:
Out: mL 20
